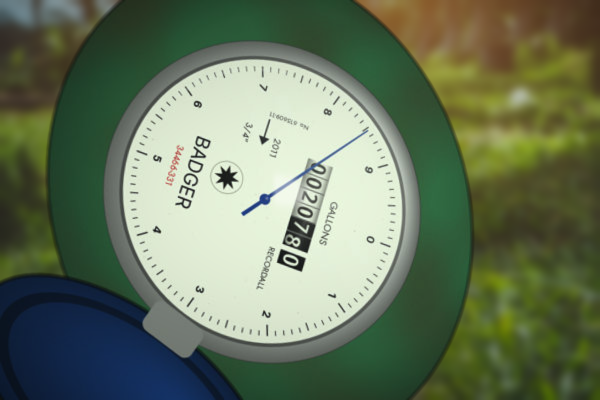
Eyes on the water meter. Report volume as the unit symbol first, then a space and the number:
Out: gal 20778.5
